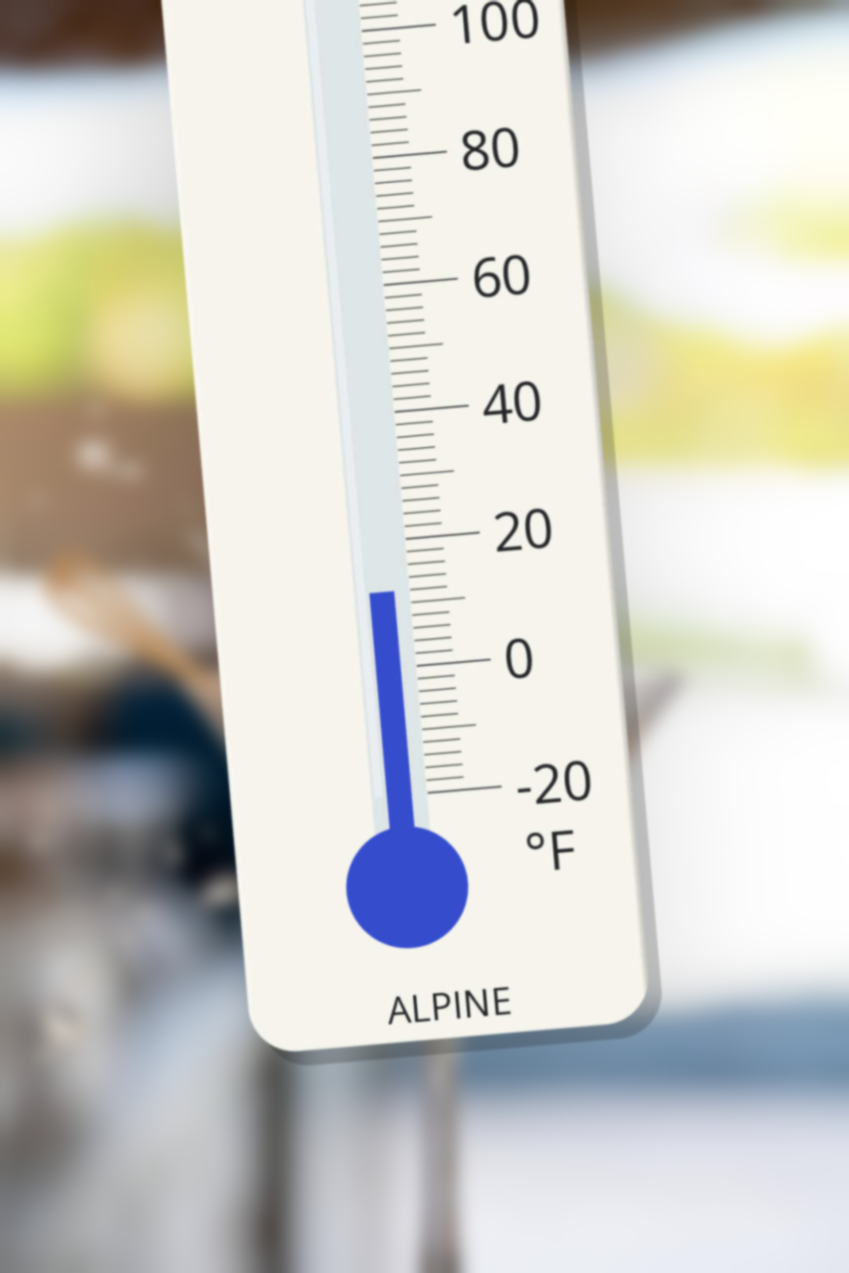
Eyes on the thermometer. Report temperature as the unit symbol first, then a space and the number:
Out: °F 12
